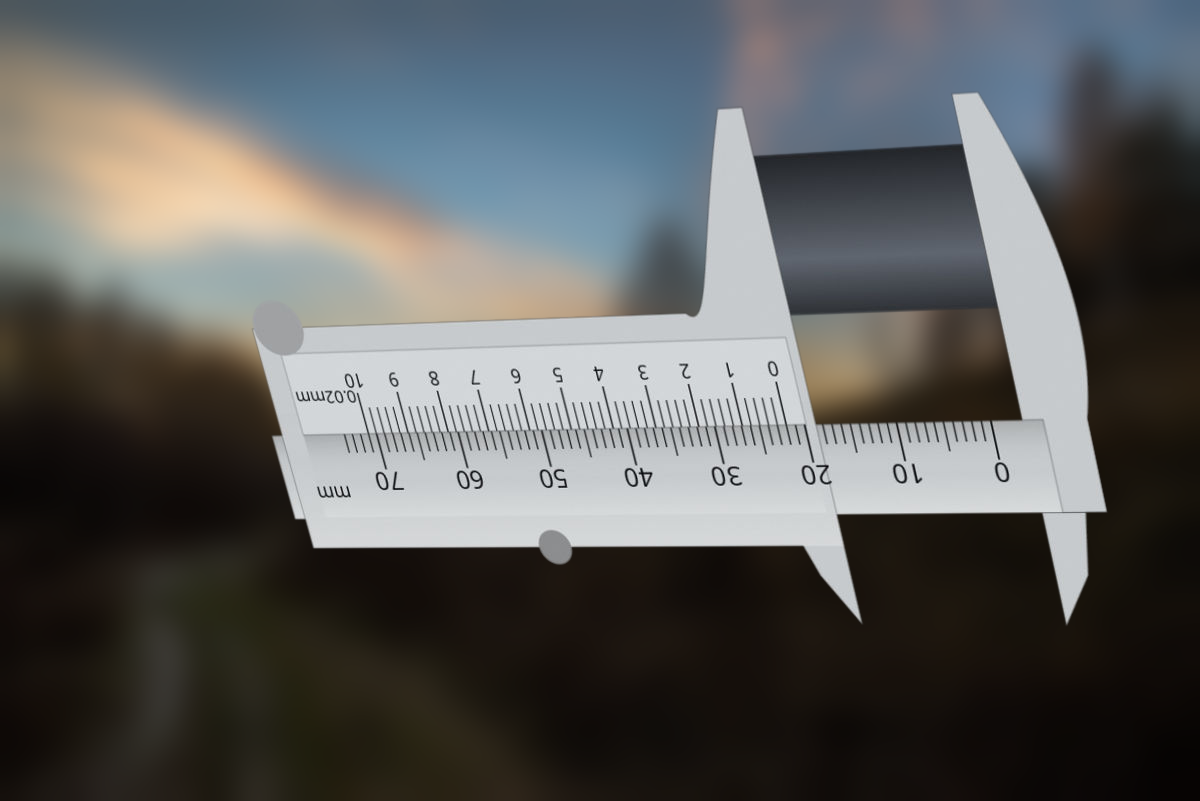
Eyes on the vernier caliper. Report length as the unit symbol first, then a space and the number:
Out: mm 22.0
